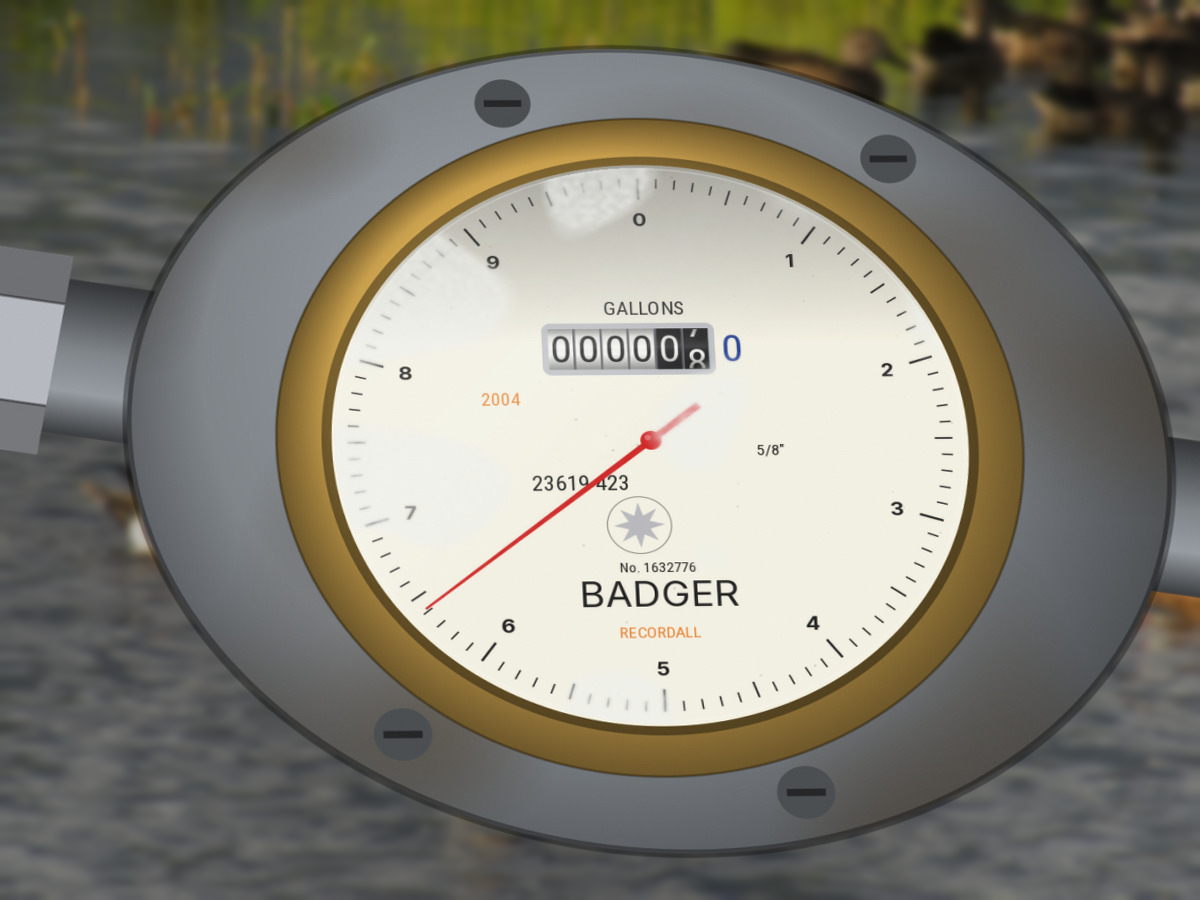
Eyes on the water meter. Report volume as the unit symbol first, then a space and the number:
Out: gal 76.4
